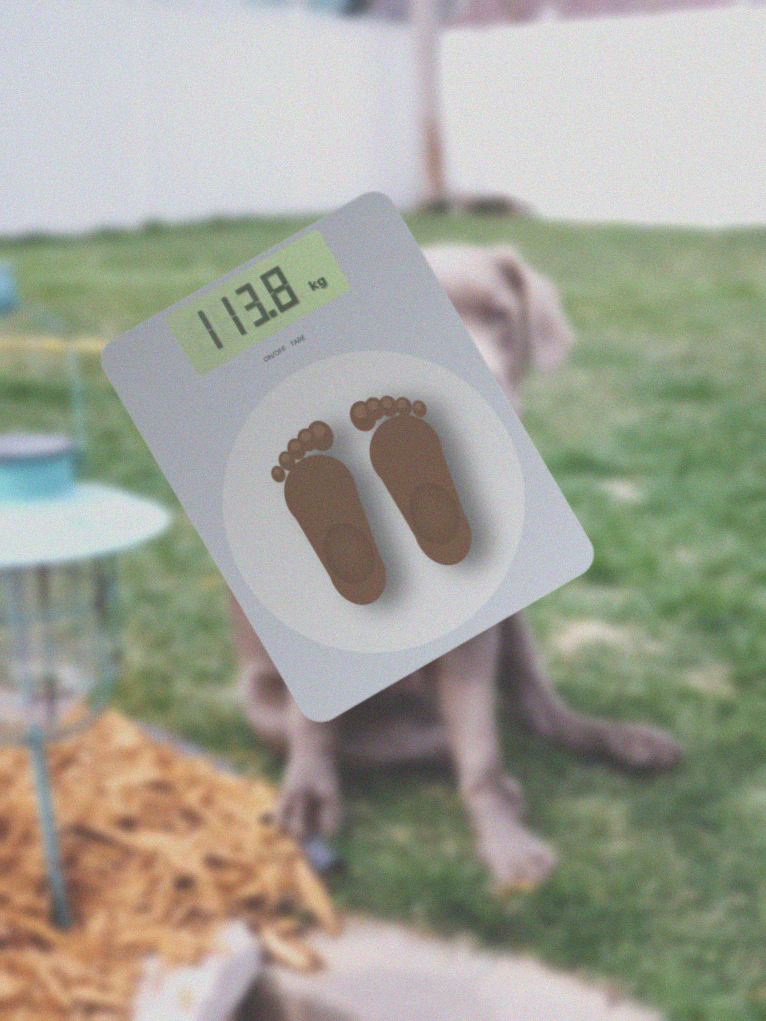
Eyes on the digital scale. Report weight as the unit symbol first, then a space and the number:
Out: kg 113.8
